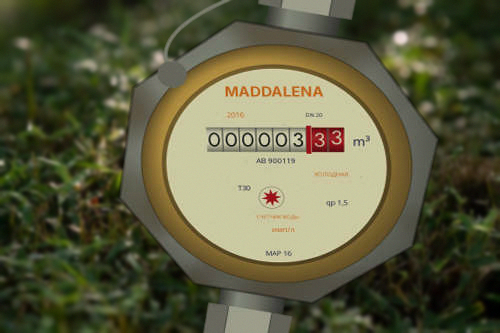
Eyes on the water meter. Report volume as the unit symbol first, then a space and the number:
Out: m³ 3.33
